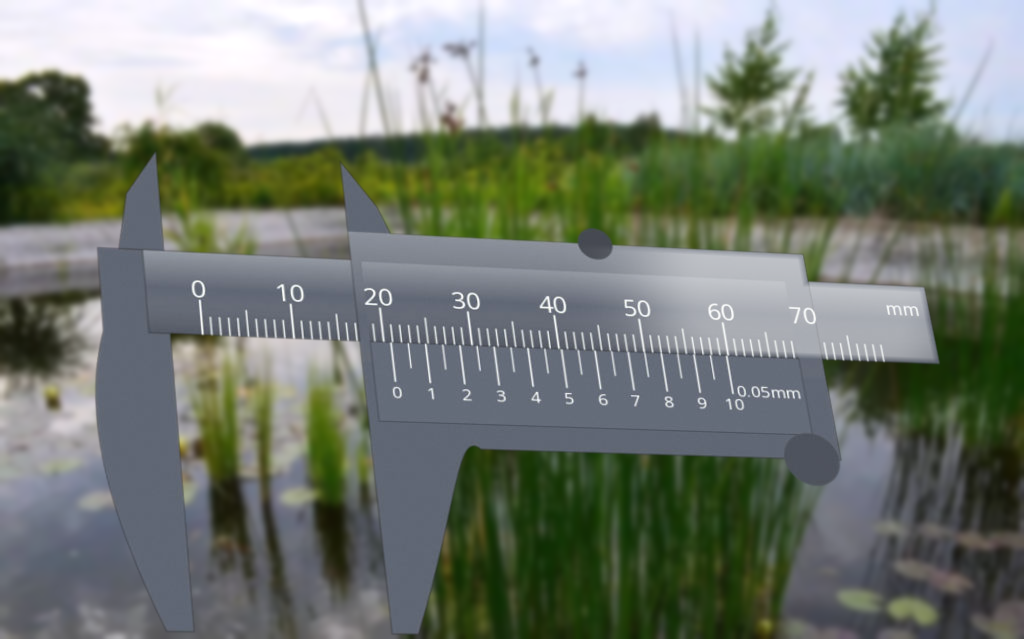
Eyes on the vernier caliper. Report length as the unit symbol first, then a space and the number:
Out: mm 20.8
